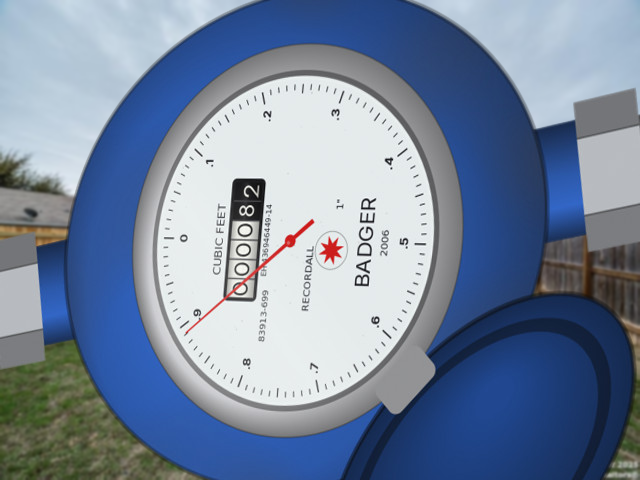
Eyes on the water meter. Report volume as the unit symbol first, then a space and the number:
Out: ft³ 81.89
